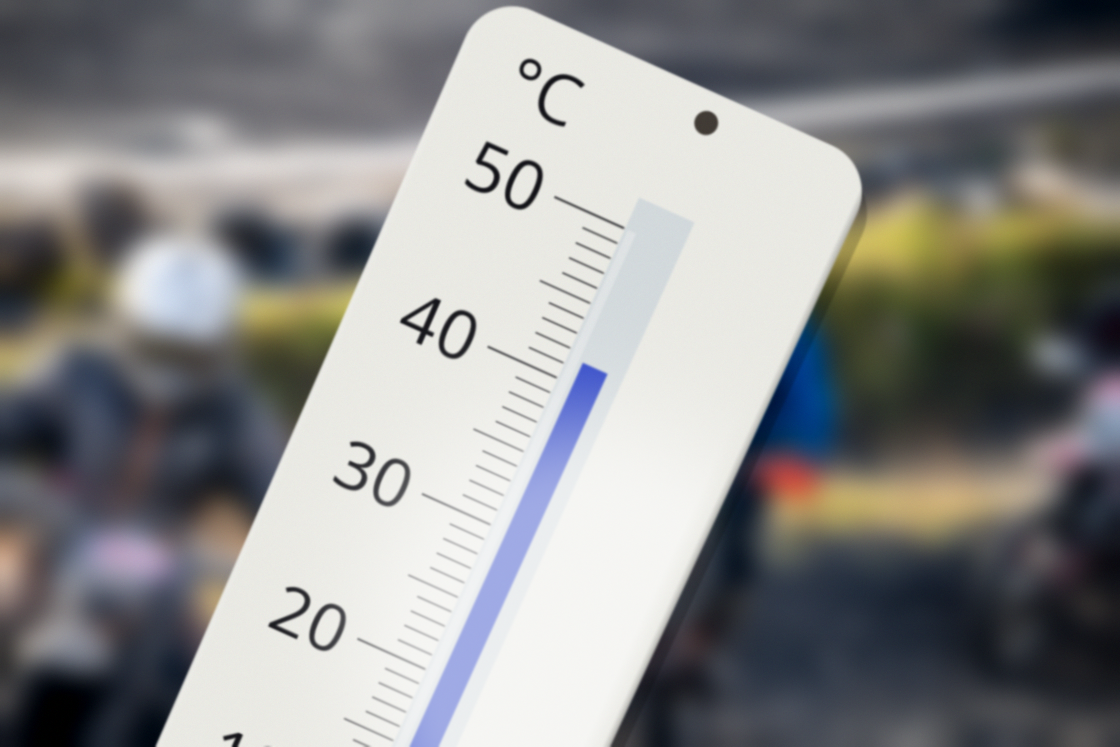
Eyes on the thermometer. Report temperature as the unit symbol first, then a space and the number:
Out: °C 41.5
